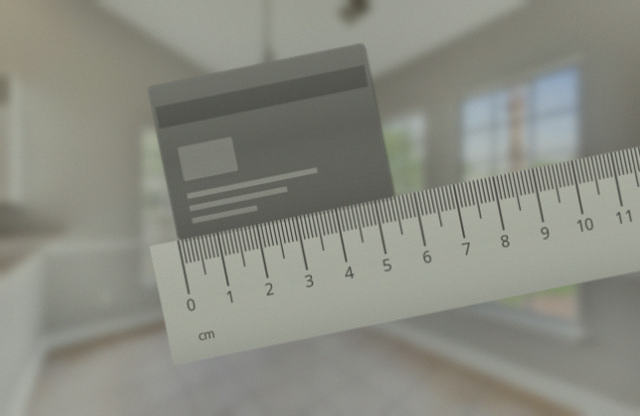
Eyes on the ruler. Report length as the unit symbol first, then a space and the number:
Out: cm 5.5
